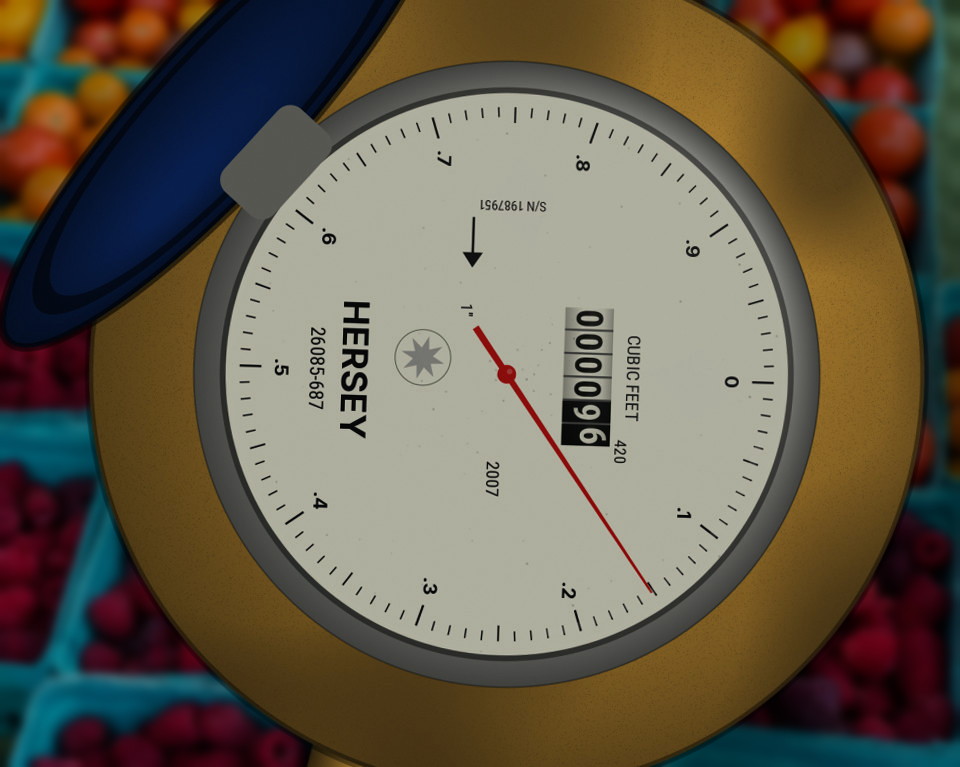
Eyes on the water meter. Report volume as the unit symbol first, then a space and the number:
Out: ft³ 96.15
